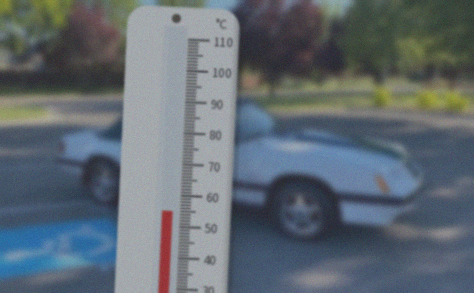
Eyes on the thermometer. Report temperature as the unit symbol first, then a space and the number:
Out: °C 55
